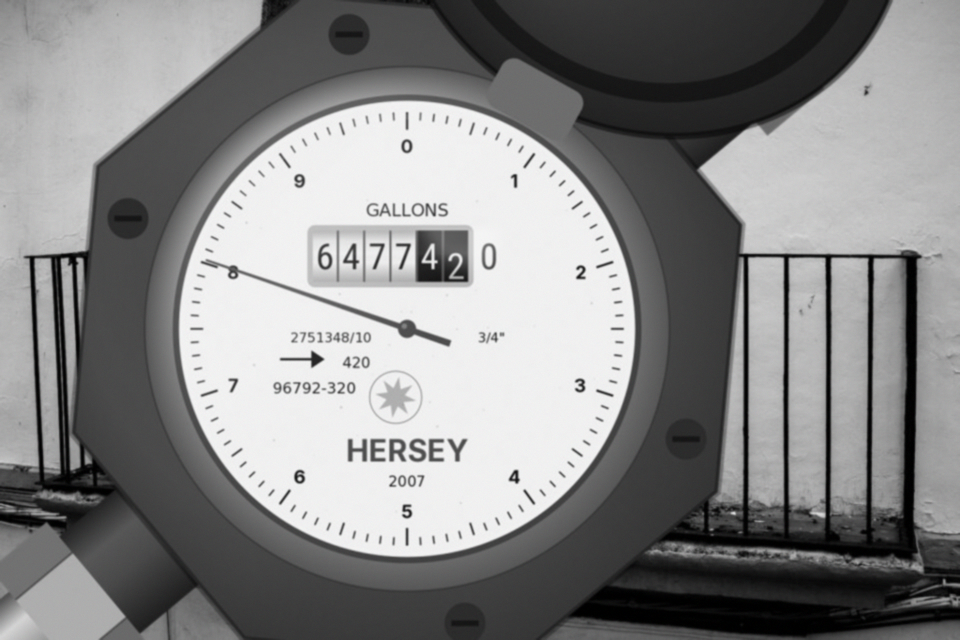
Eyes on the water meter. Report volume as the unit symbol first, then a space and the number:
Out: gal 6477418.0
